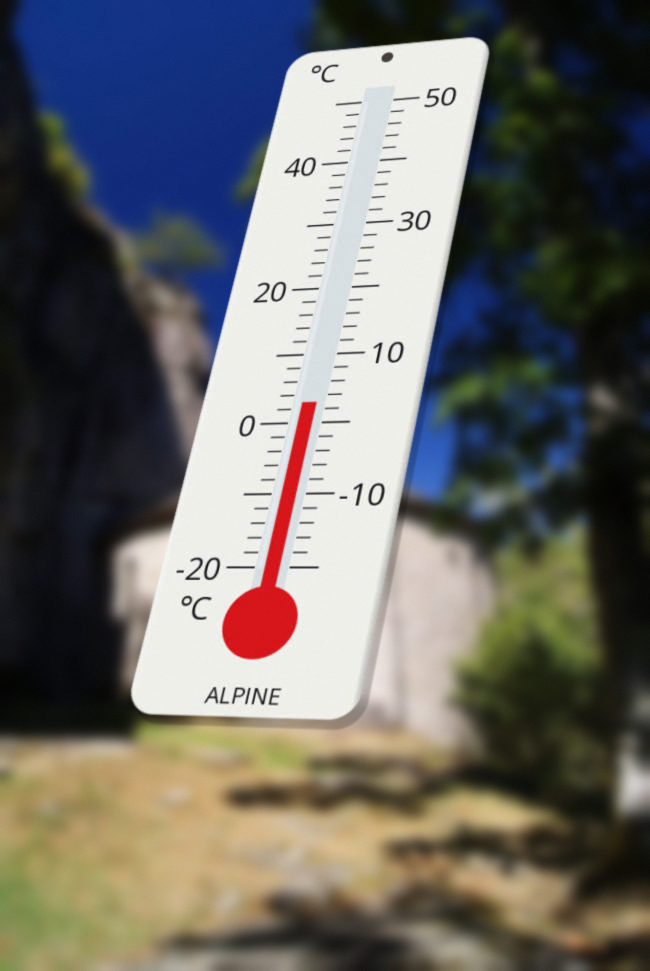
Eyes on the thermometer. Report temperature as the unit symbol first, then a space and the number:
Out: °C 3
